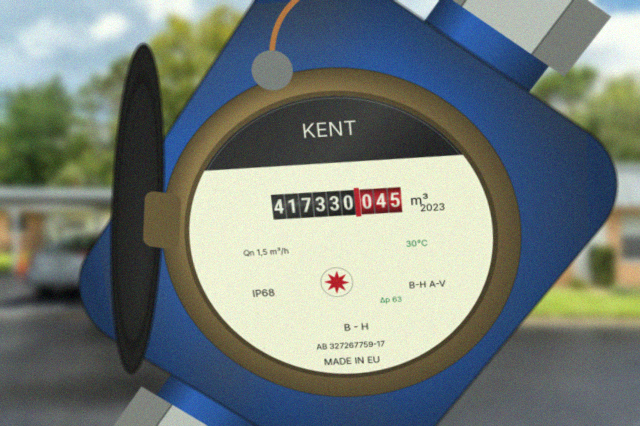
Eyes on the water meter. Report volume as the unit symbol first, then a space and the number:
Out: m³ 417330.045
